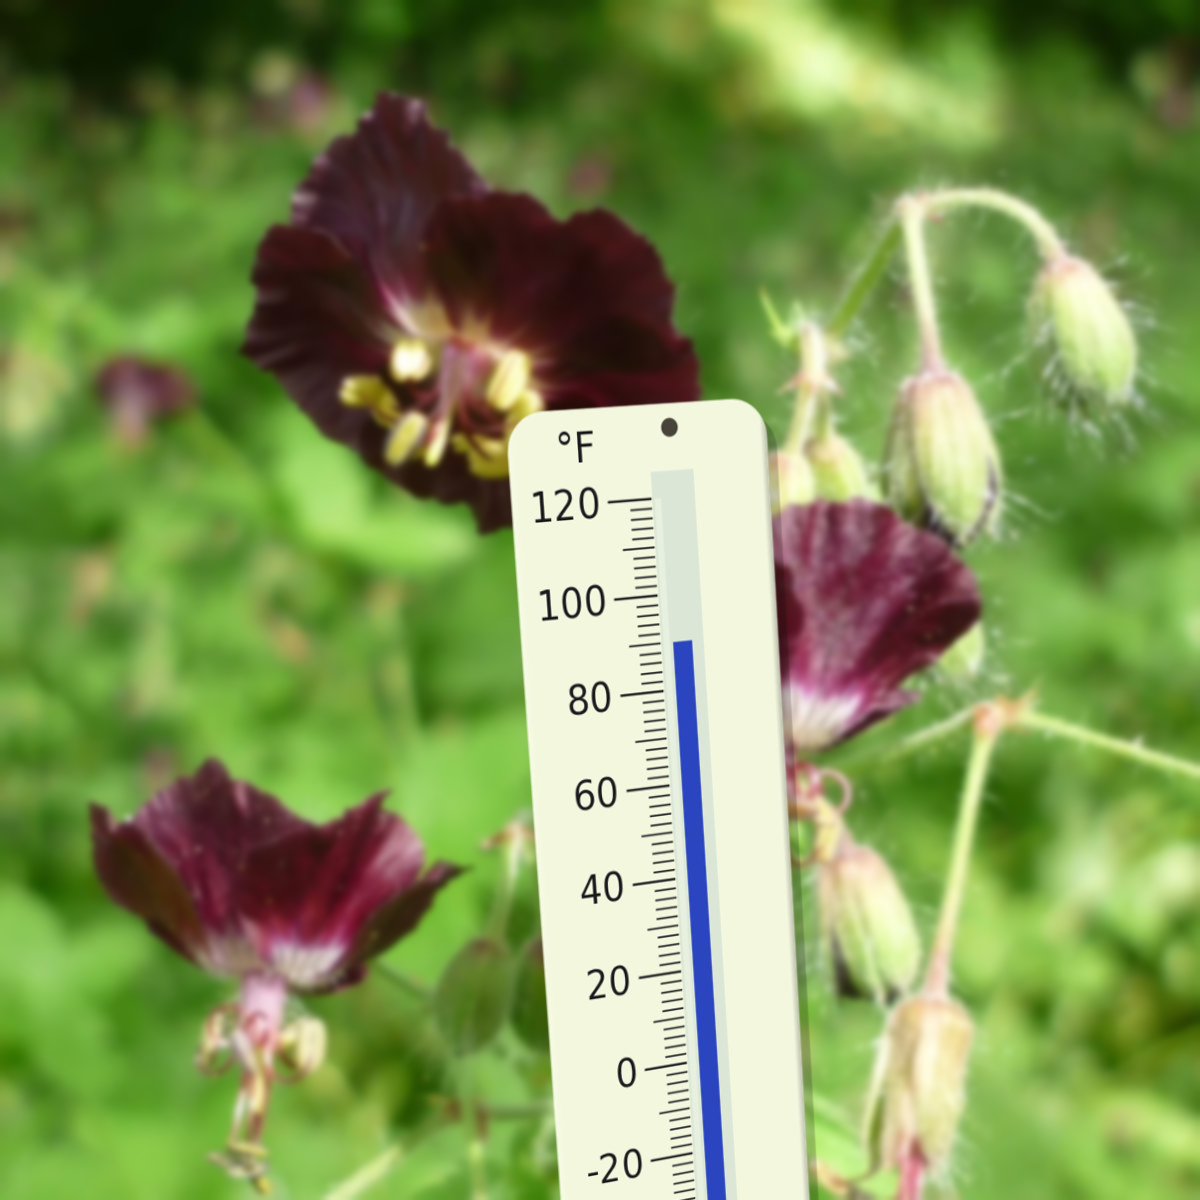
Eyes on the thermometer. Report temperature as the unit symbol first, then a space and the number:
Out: °F 90
